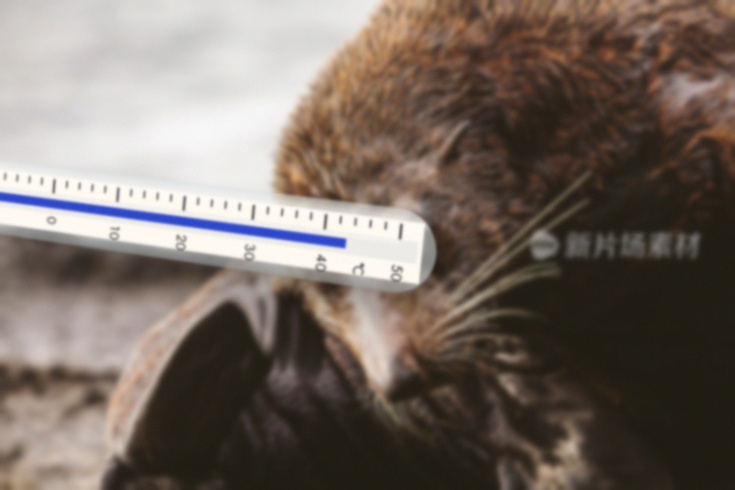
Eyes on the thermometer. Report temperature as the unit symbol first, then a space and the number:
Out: °C 43
